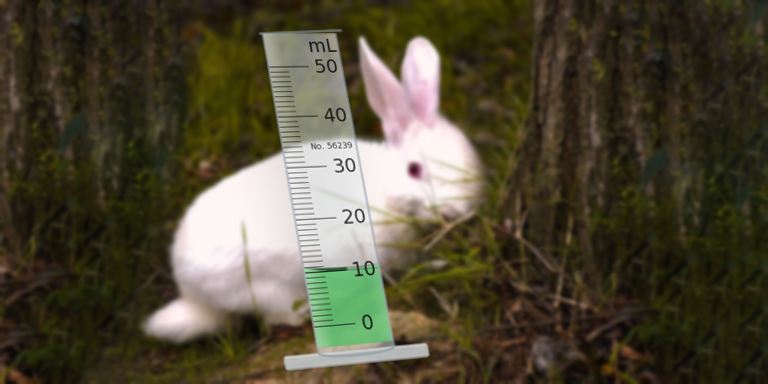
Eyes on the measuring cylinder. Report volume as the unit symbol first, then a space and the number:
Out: mL 10
